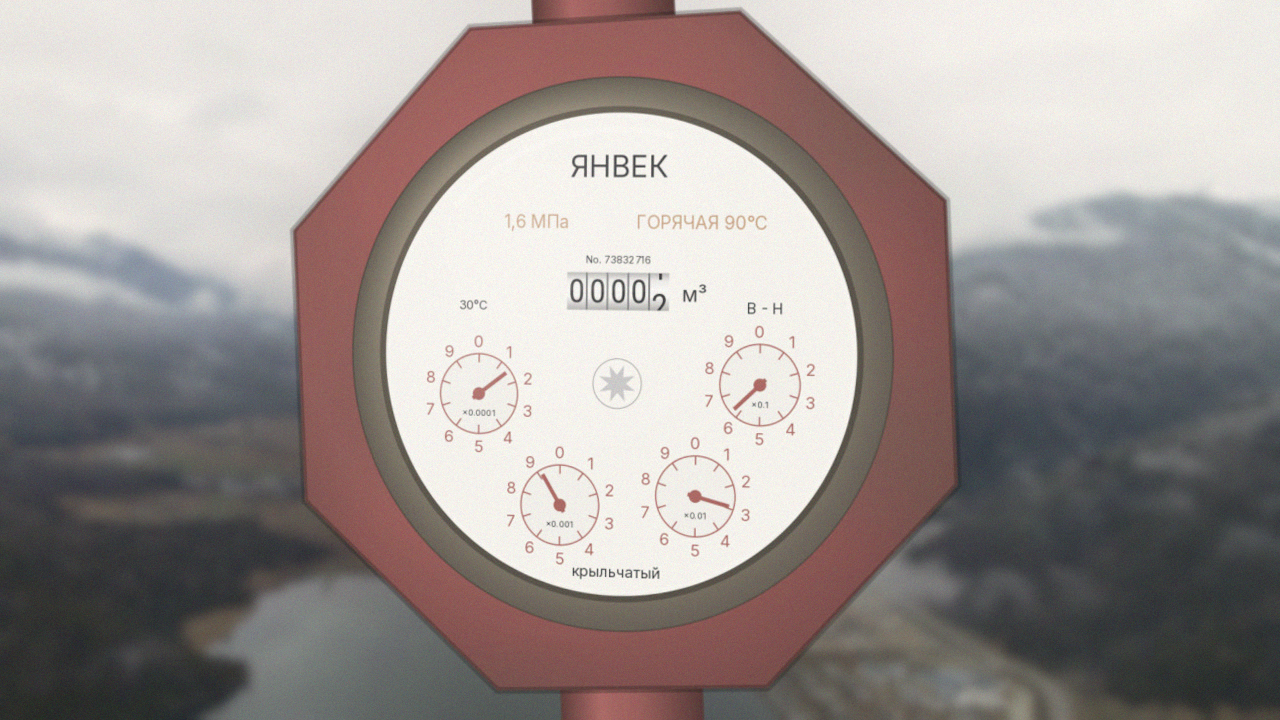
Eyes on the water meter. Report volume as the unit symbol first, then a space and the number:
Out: m³ 1.6291
